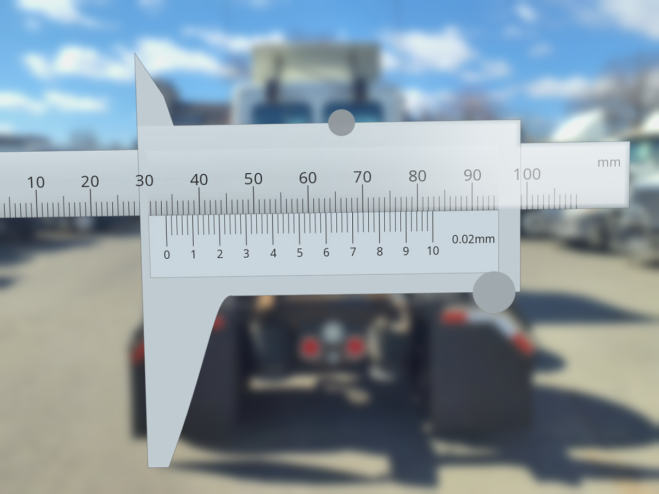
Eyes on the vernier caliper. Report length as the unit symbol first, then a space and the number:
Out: mm 33.8
